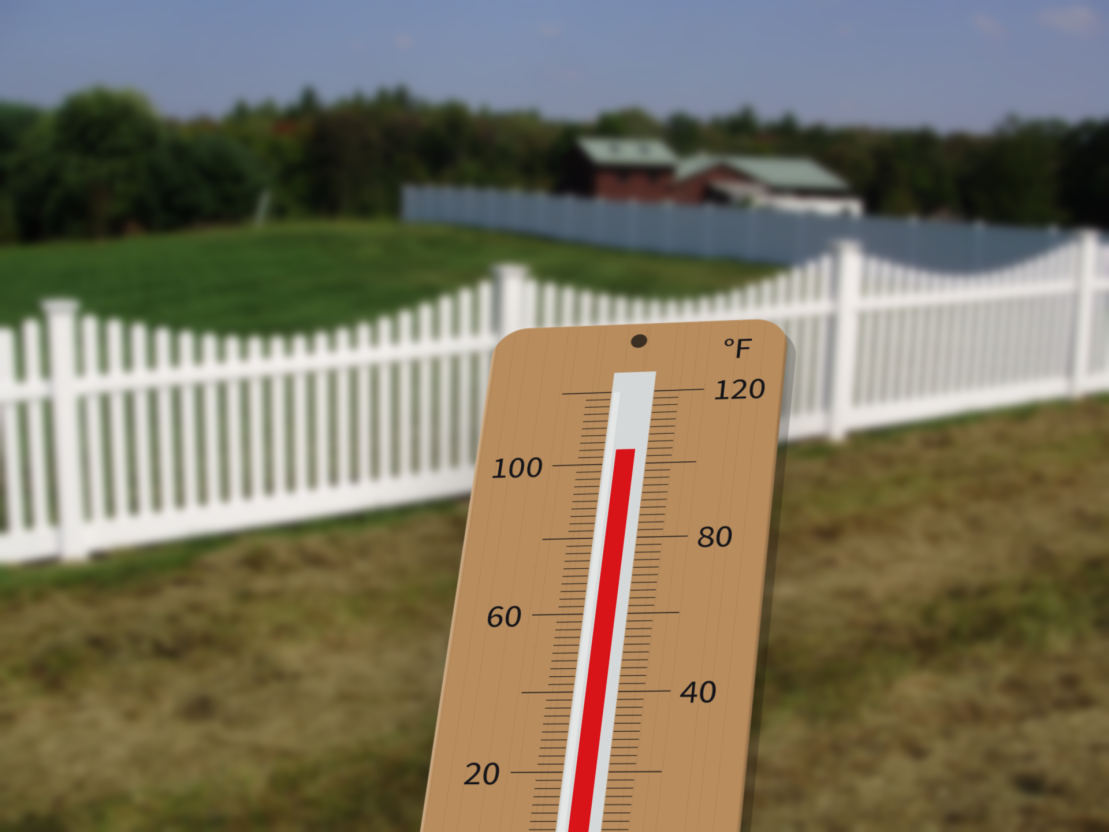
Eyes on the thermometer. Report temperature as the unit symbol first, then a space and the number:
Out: °F 104
